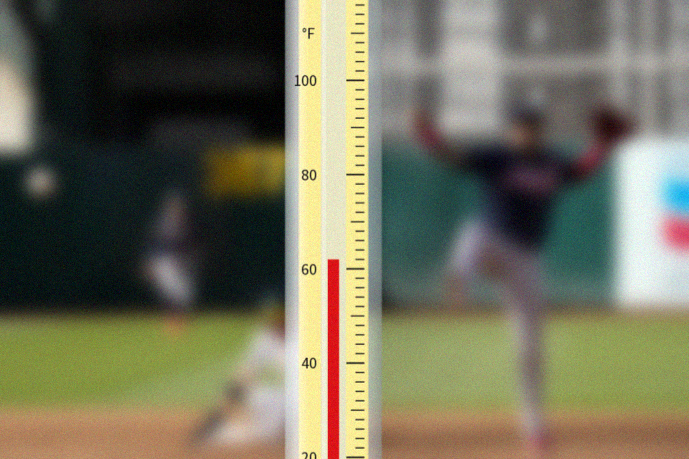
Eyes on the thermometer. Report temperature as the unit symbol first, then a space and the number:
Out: °F 62
